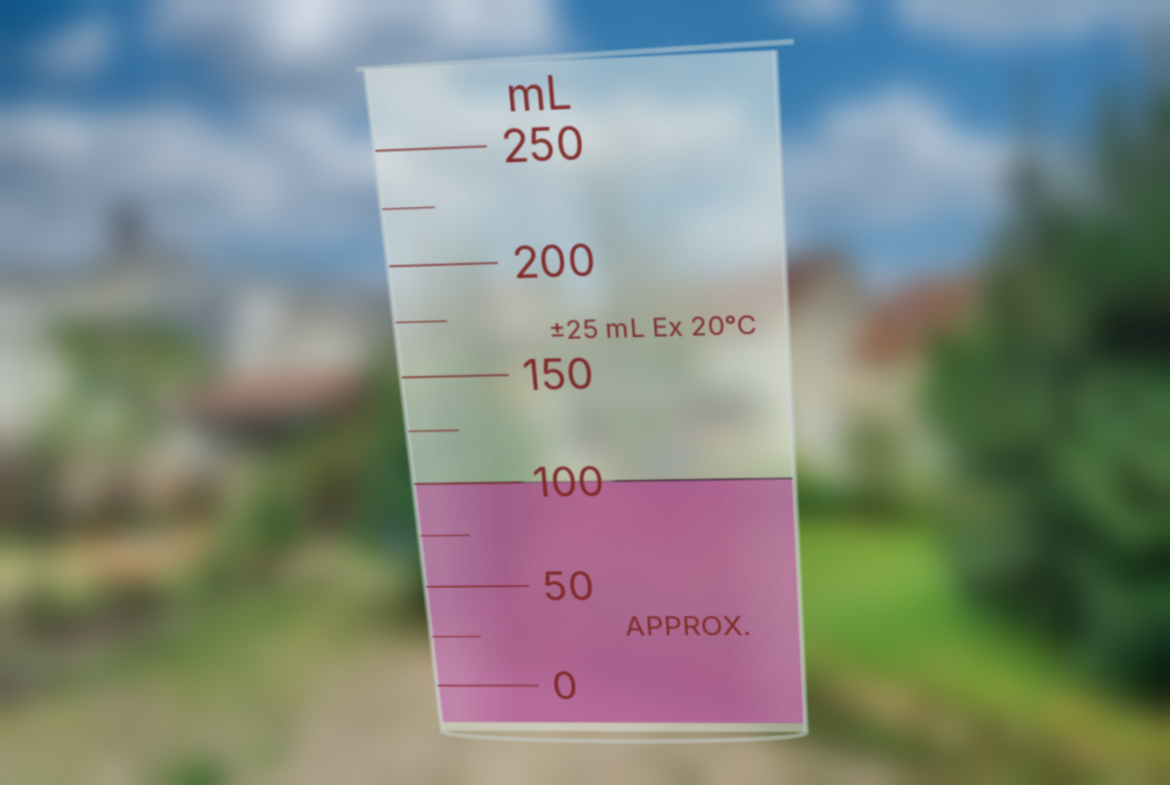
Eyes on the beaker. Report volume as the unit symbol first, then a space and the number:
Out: mL 100
